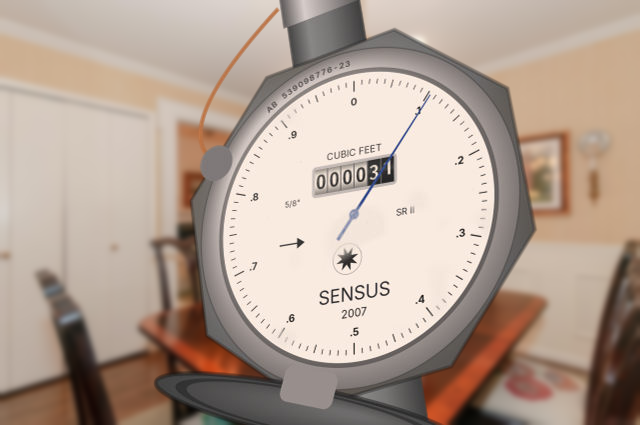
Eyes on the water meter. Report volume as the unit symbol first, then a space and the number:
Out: ft³ 31.10
